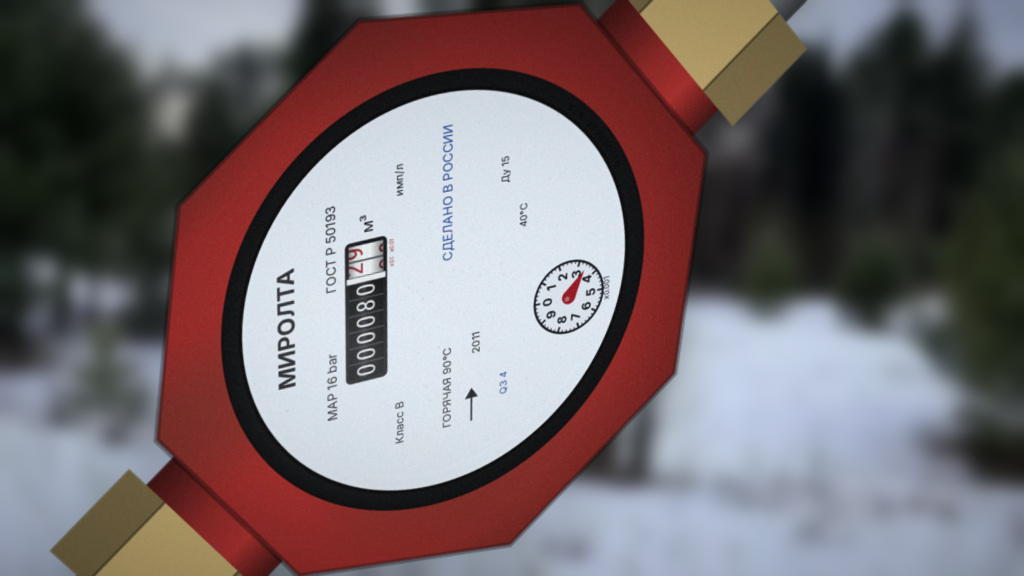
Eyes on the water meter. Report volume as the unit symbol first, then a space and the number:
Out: m³ 80.293
